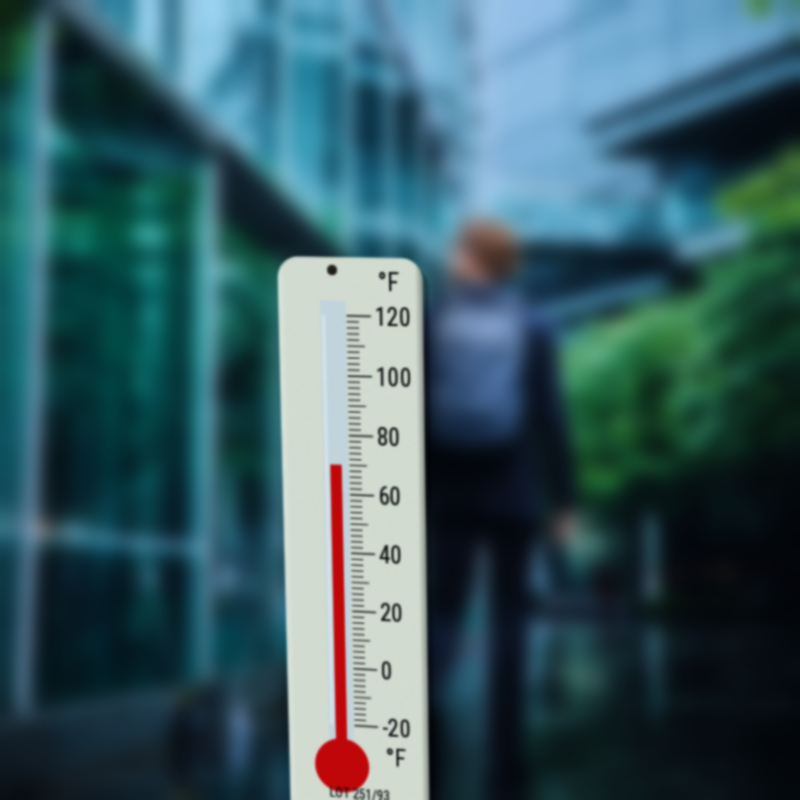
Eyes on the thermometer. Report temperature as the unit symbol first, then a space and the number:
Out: °F 70
